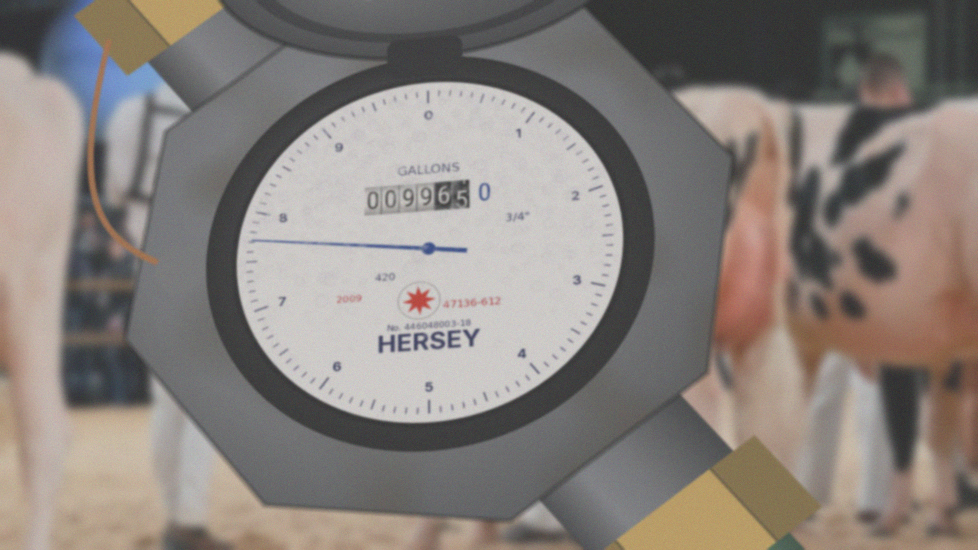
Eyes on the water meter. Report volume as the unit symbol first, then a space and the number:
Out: gal 99647.7
